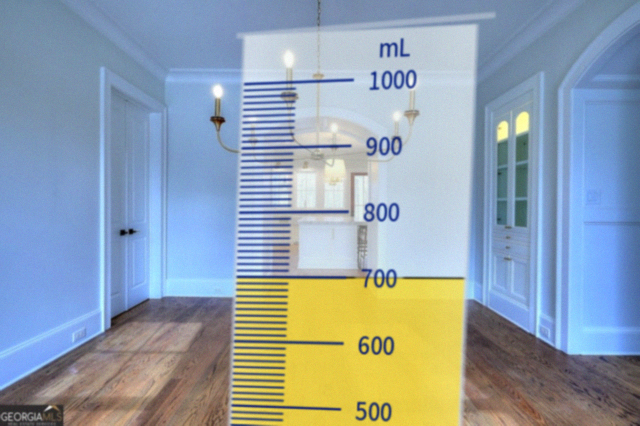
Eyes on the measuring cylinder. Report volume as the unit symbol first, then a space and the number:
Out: mL 700
